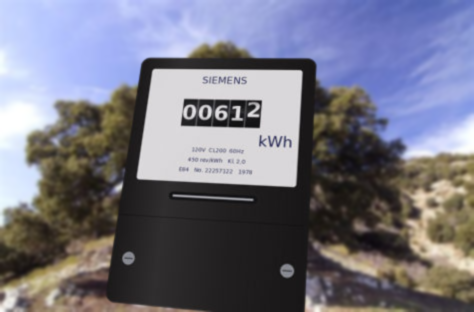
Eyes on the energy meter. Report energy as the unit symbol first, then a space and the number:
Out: kWh 612
